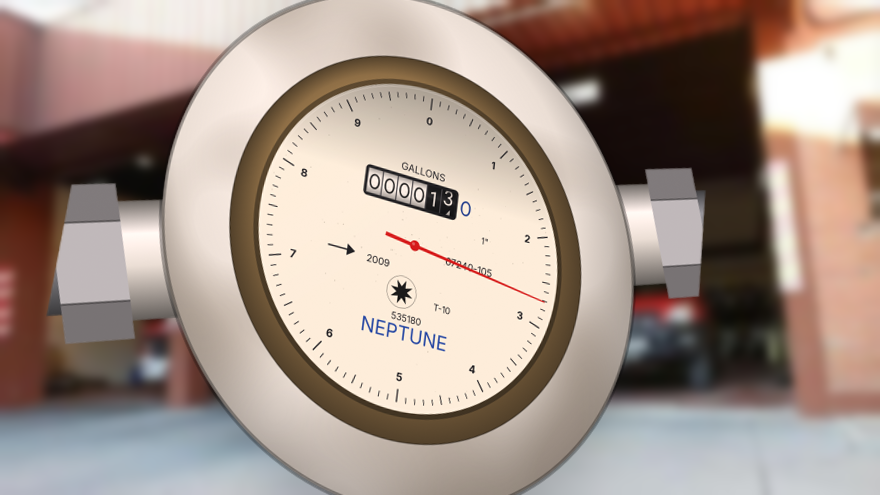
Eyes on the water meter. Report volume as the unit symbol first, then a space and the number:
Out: gal 132.7
